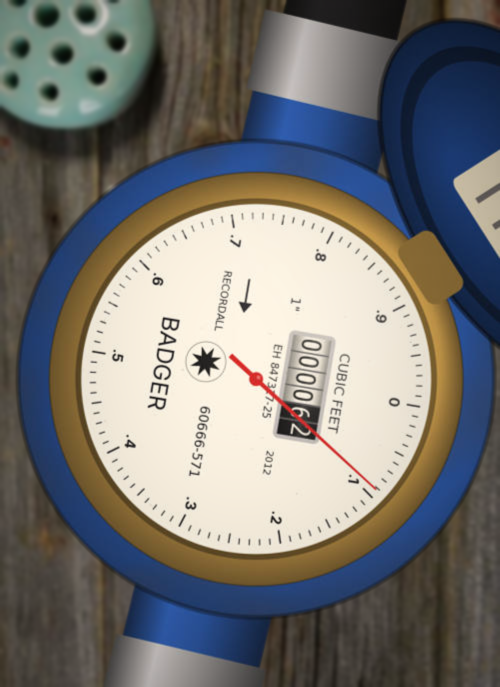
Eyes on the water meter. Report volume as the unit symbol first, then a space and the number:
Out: ft³ 62.09
